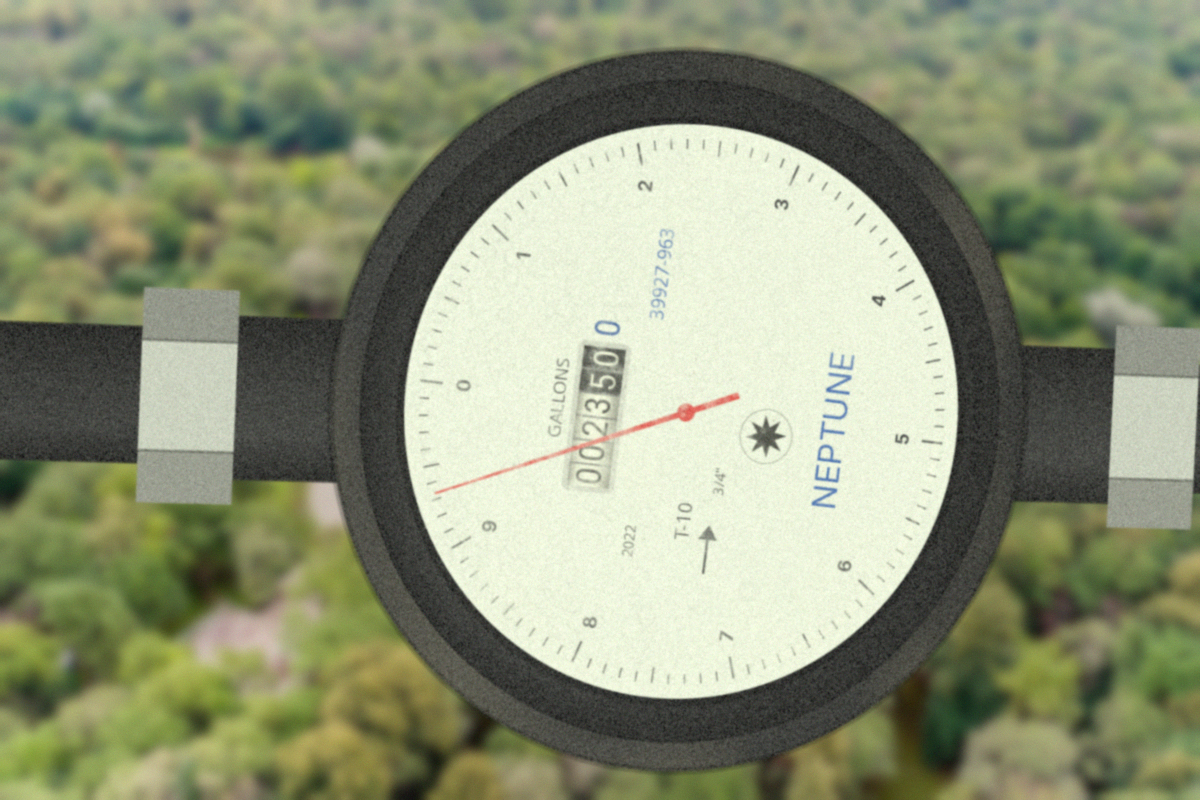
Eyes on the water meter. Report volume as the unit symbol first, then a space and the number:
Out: gal 23499.3
